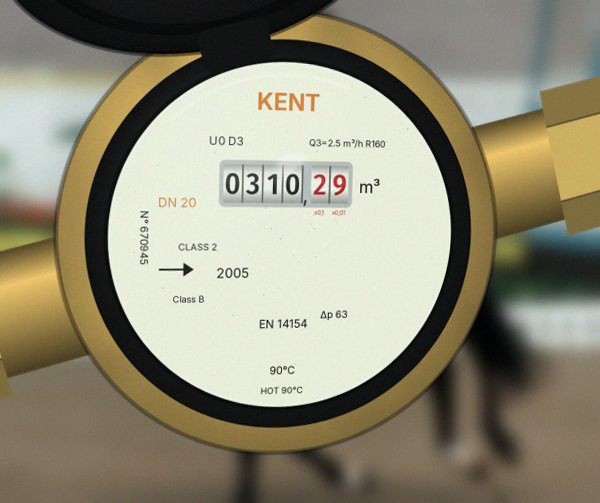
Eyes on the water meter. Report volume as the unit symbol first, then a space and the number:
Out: m³ 310.29
